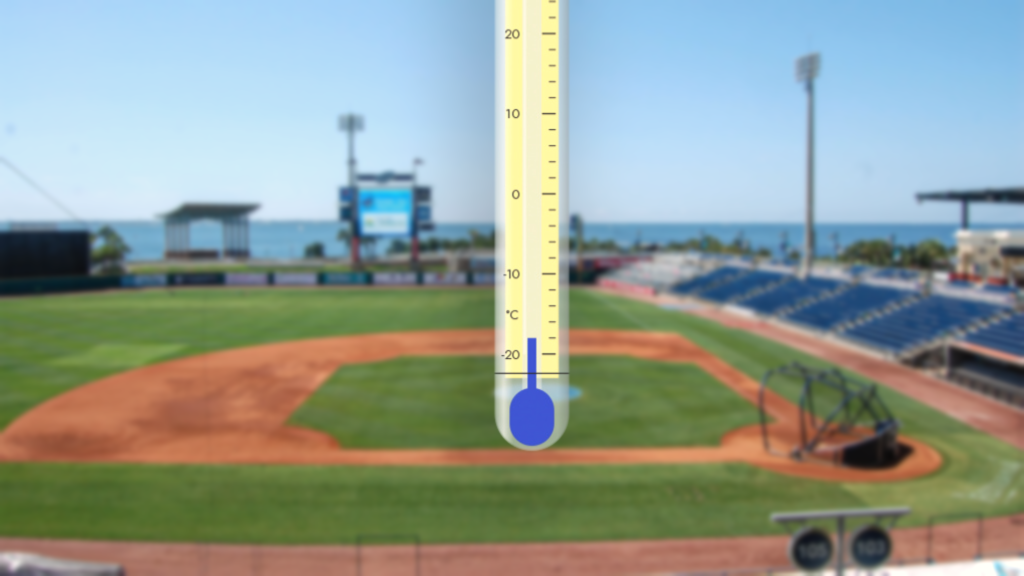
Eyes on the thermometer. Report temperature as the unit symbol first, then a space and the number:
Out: °C -18
